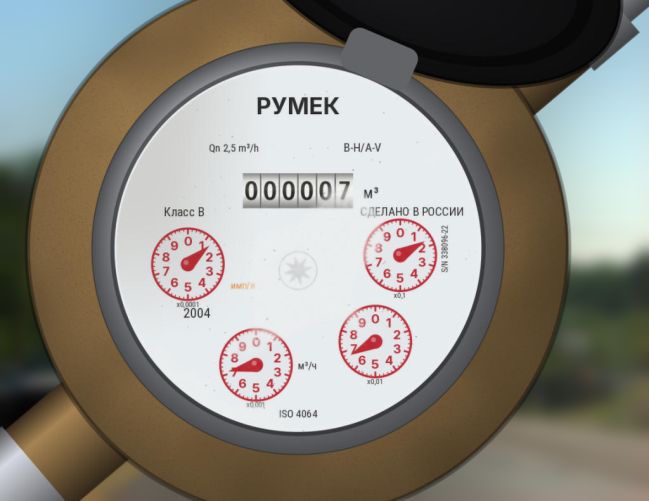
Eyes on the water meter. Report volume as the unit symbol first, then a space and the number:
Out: m³ 7.1671
